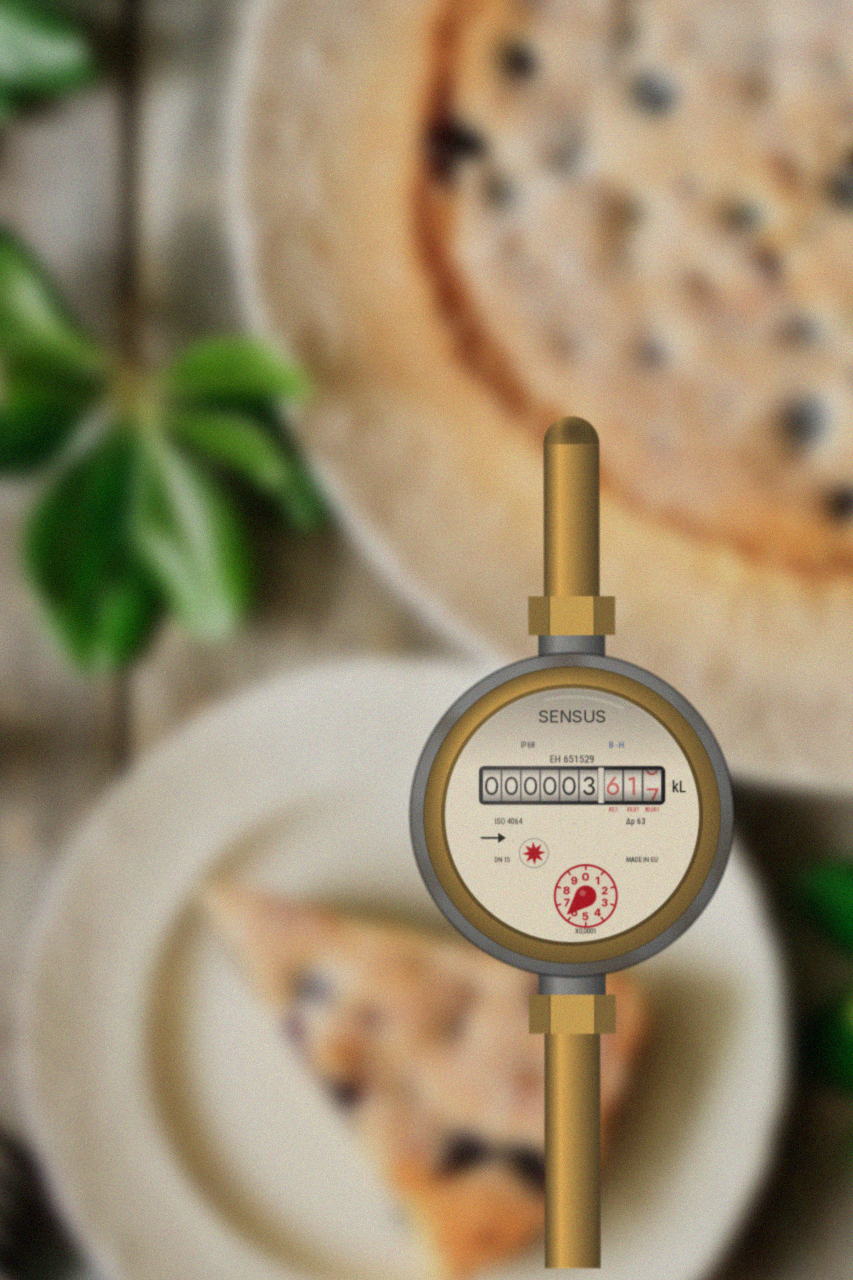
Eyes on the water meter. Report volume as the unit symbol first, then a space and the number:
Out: kL 3.6166
